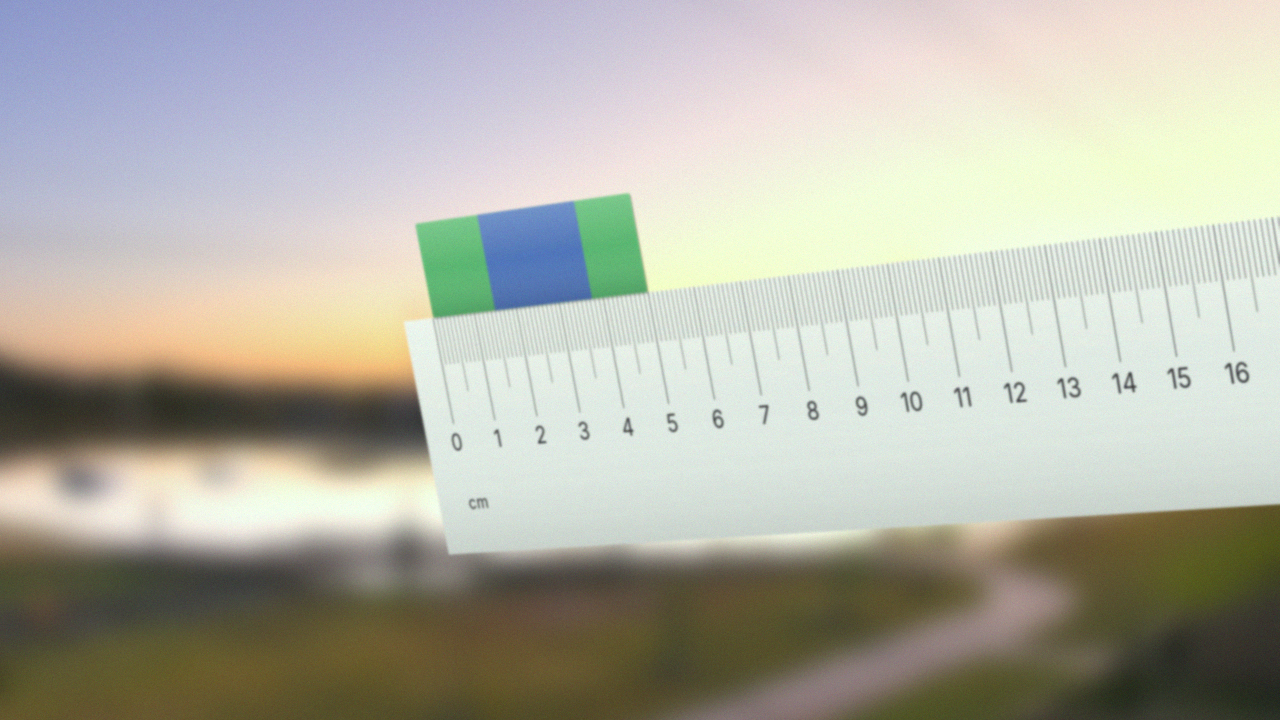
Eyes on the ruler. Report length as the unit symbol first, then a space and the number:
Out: cm 5
